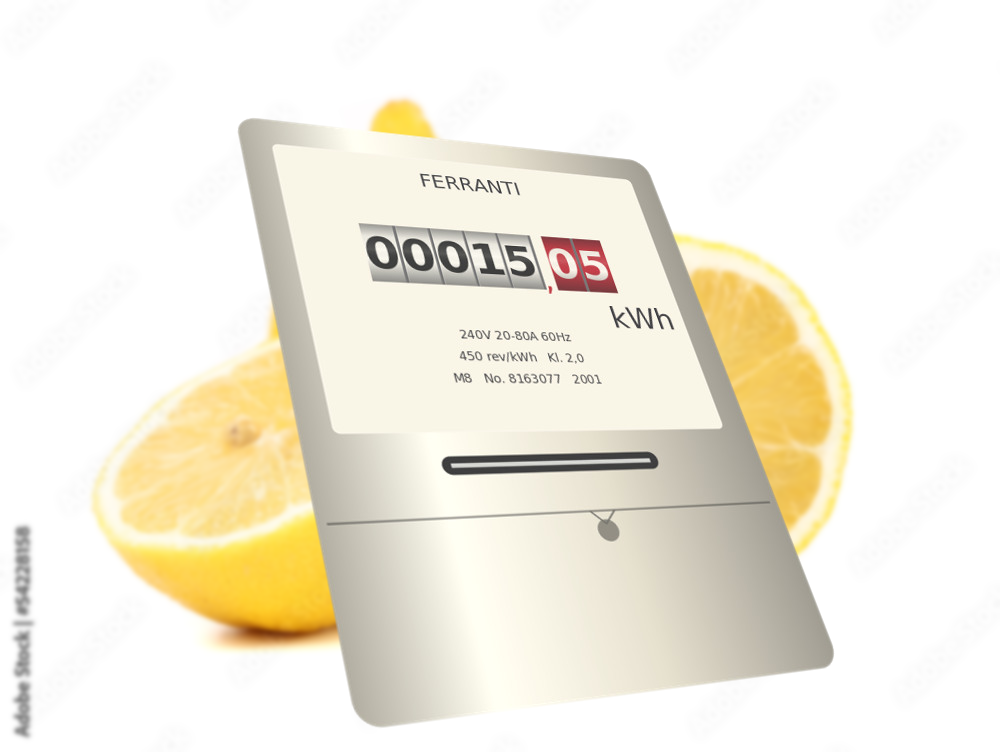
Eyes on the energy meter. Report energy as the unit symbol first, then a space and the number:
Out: kWh 15.05
